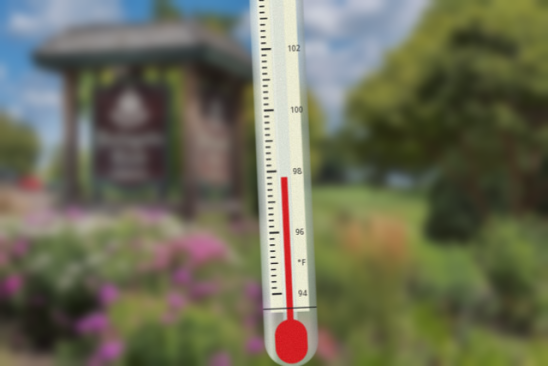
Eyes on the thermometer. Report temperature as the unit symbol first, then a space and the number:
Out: °F 97.8
